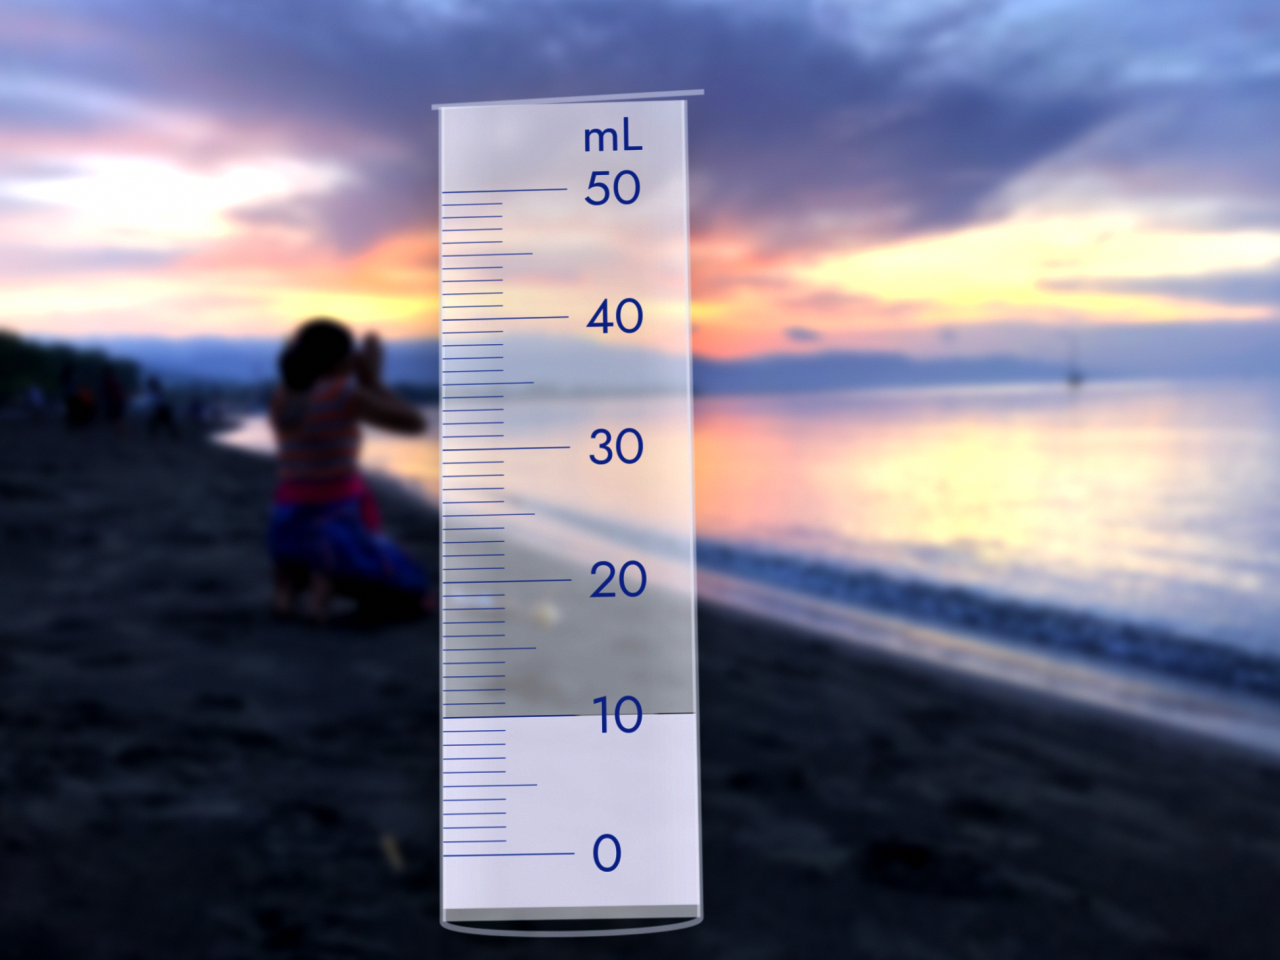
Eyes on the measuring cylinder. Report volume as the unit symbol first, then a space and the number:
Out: mL 10
